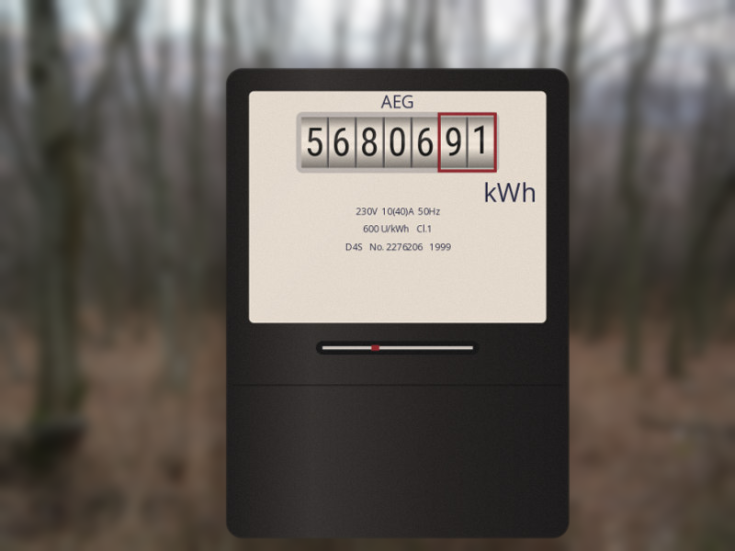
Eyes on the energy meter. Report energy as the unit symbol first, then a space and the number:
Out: kWh 56806.91
